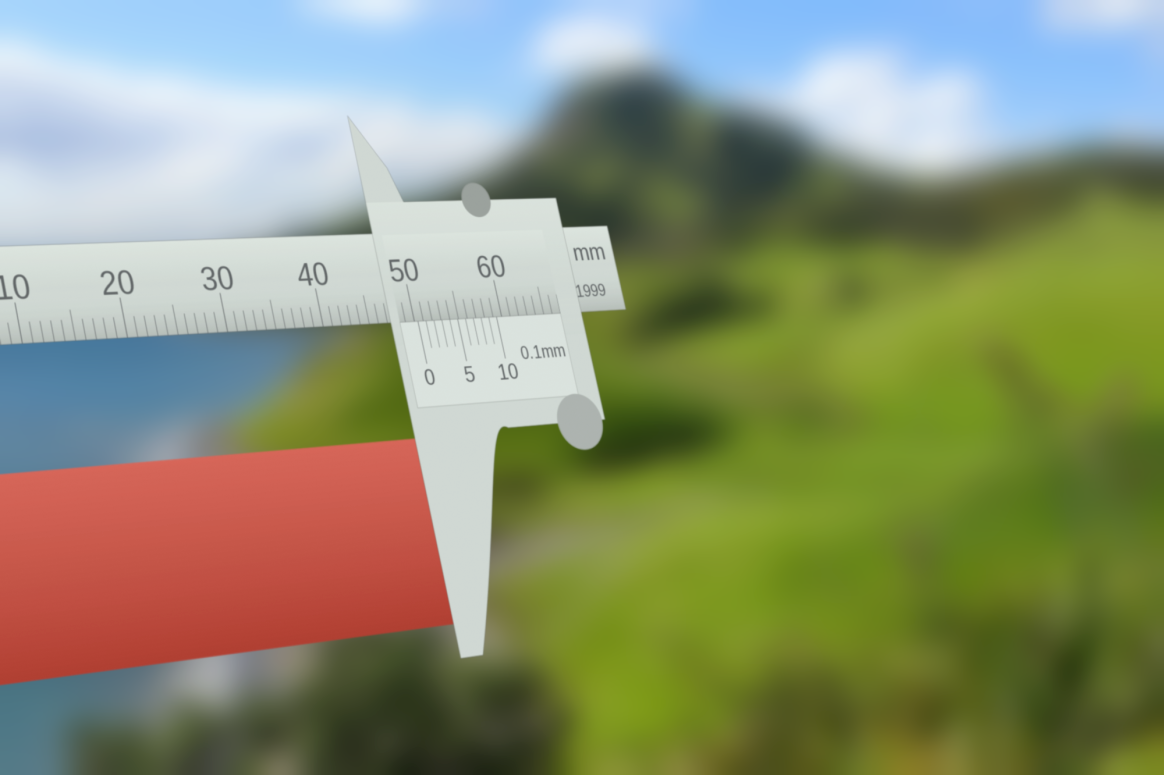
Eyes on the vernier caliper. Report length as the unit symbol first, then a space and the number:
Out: mm 50.4
